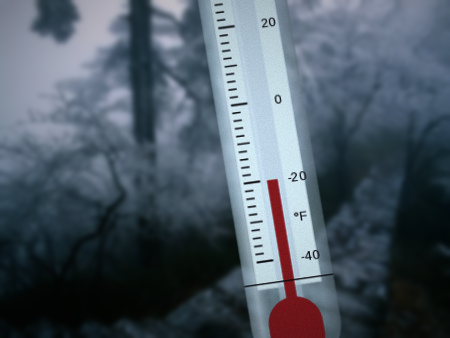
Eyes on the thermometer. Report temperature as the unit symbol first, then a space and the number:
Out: °F -20
